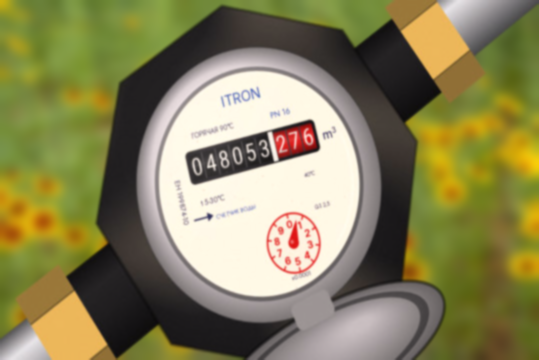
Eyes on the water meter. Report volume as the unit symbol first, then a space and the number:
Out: m³ 48053.2760
